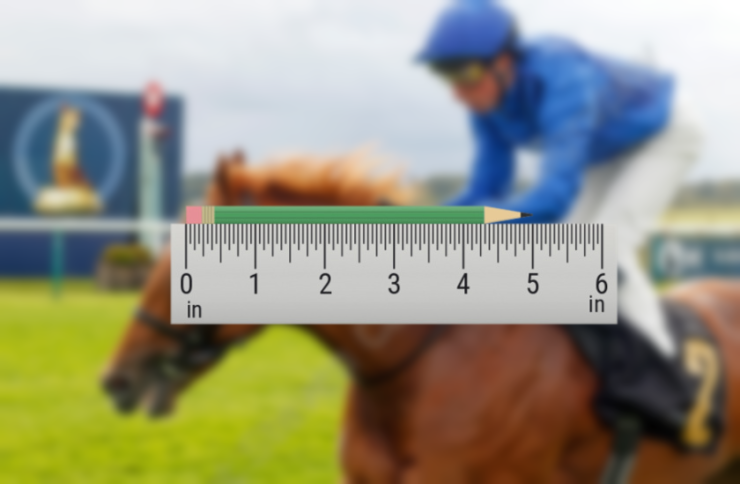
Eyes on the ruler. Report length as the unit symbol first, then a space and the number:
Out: in 5
